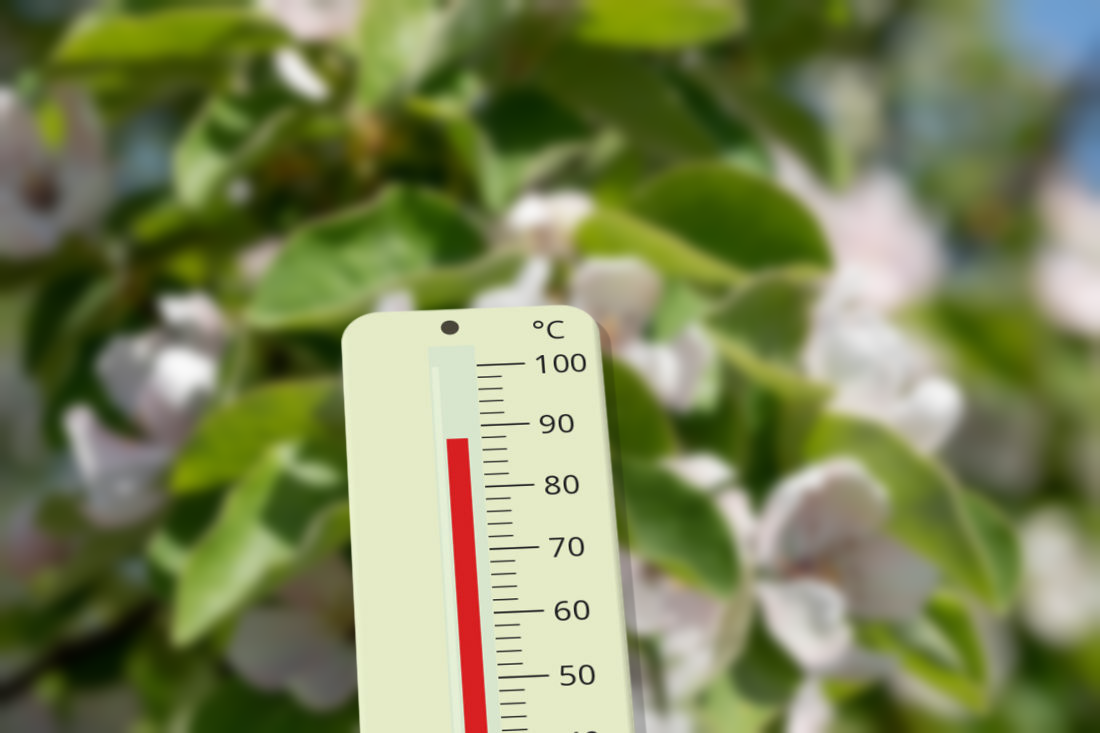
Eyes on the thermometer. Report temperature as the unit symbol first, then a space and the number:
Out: °C 88
